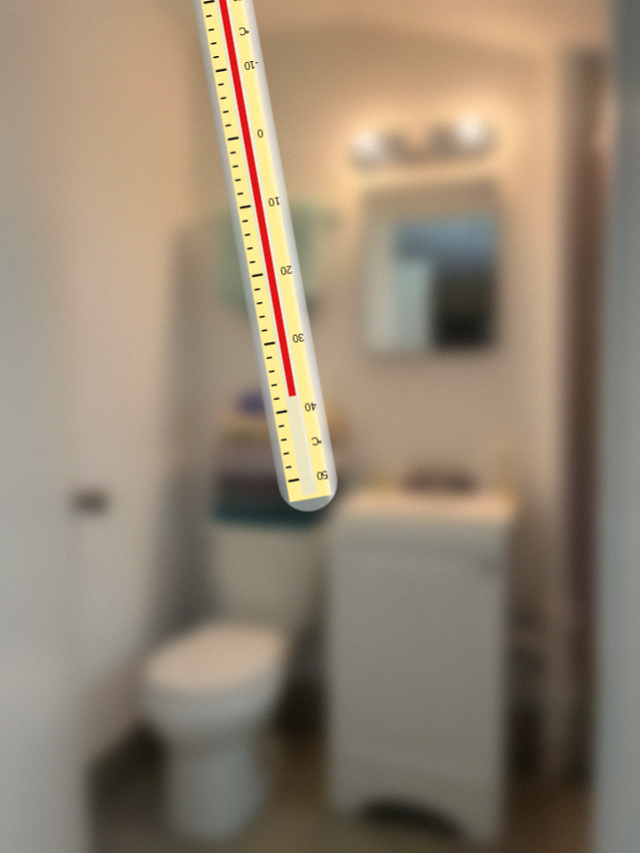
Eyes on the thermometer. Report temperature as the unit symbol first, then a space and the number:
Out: °C 38
